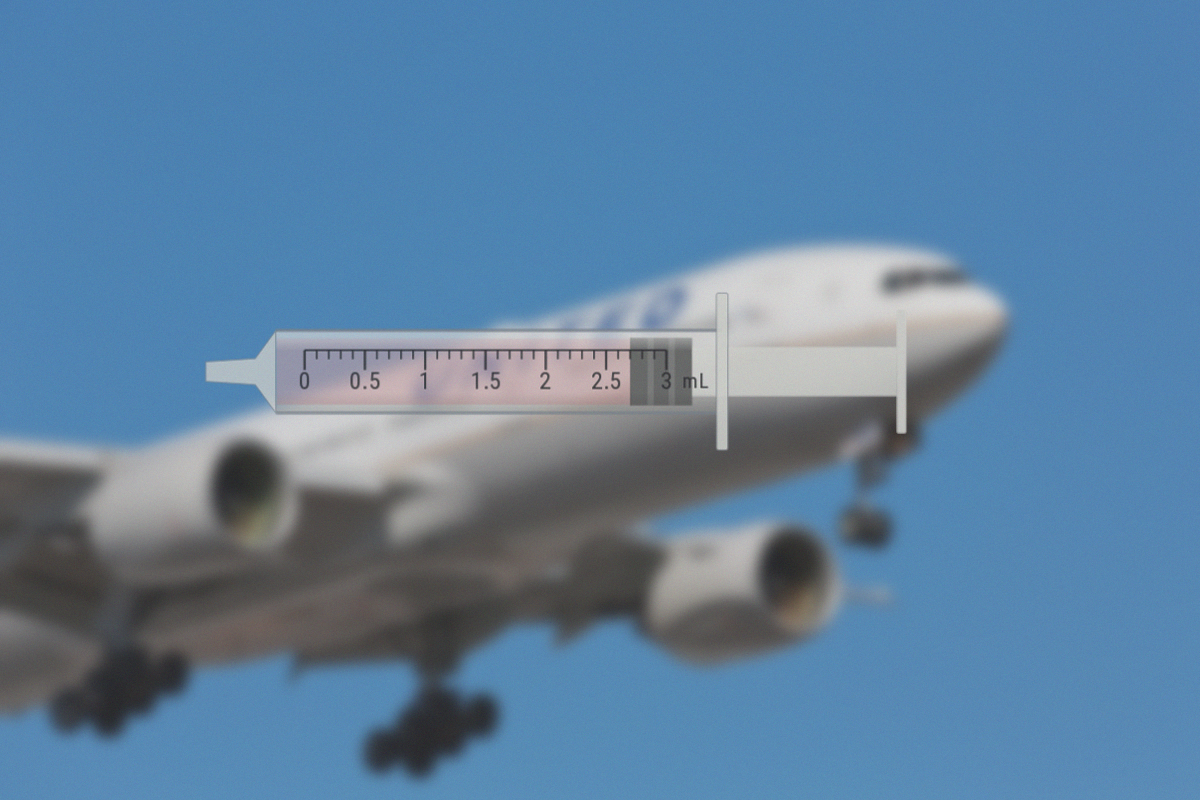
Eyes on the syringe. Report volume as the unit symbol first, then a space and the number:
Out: mL 2.7
